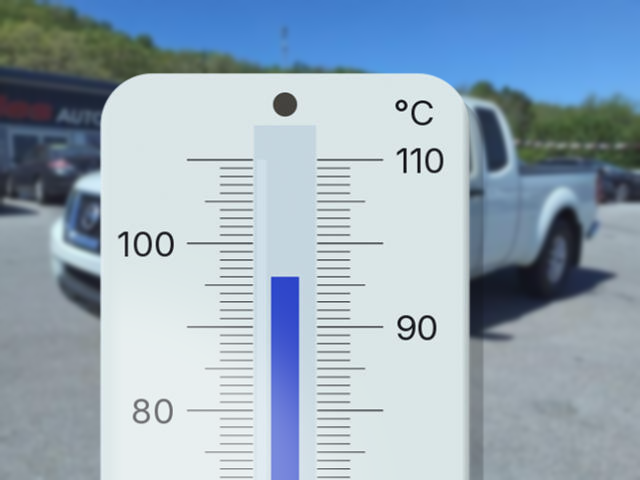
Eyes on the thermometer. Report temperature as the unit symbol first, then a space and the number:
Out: °C 96
